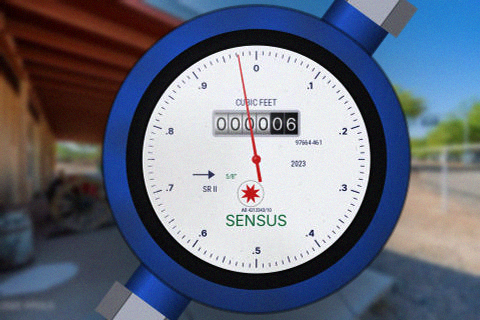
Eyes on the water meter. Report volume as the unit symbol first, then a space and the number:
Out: ft³ 5.97
